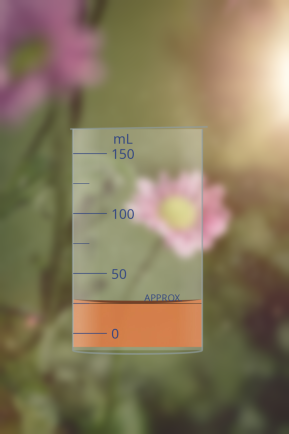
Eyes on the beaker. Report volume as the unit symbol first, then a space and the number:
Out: mL 25
